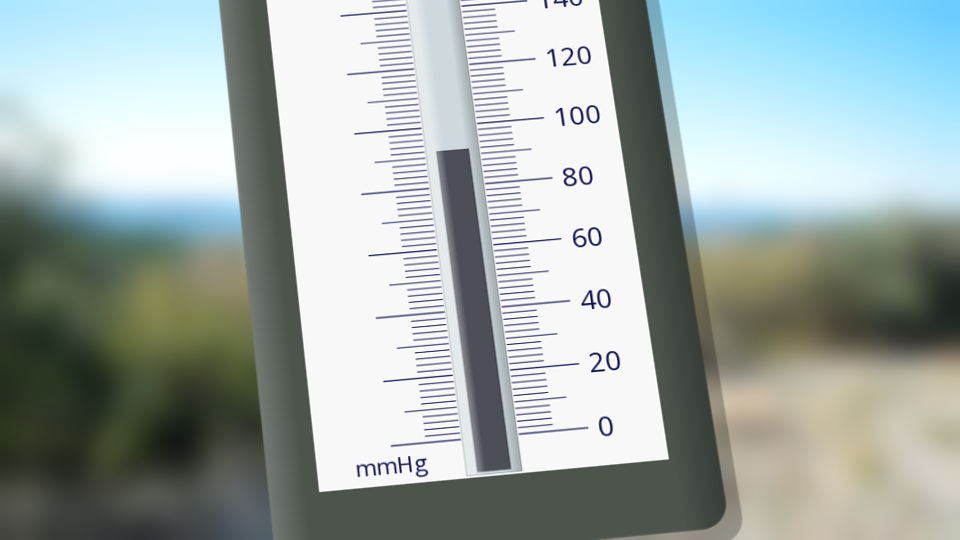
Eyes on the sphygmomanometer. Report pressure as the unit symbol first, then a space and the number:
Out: mmHg 92
